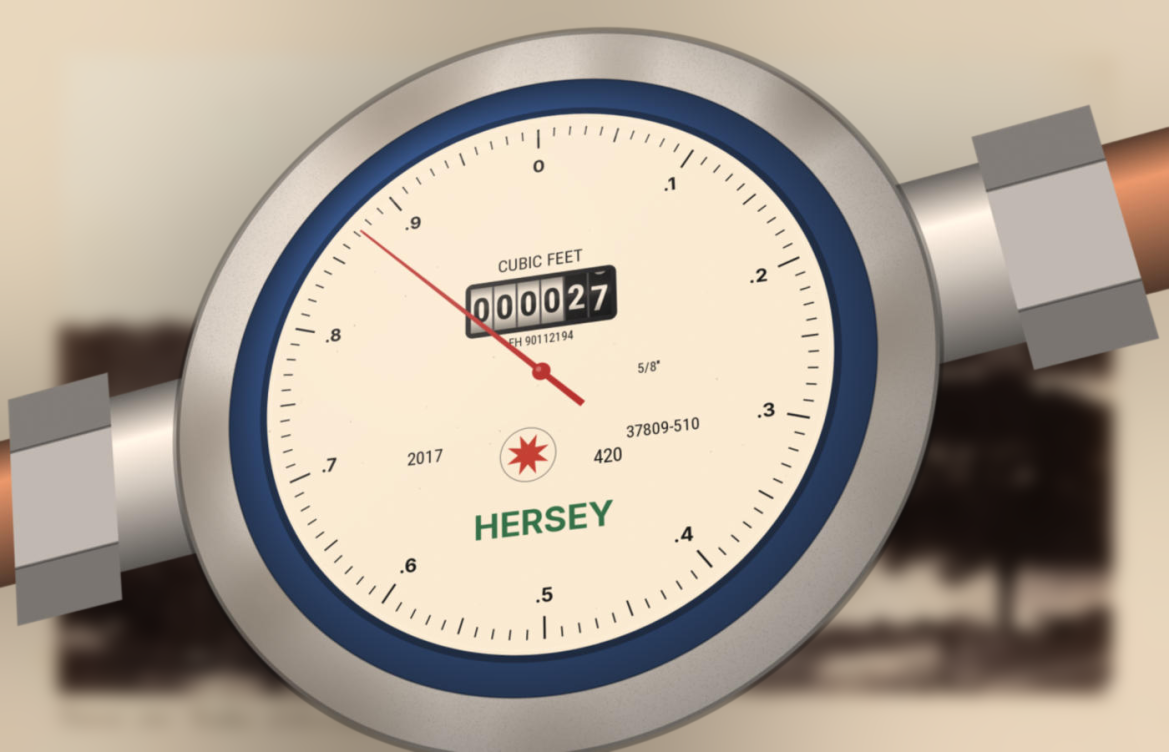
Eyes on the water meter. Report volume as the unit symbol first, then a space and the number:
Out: ft³ 26.87
